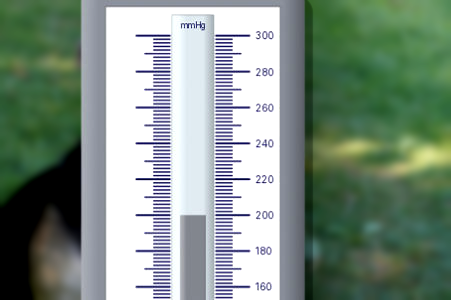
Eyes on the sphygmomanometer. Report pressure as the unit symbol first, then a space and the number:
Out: mmHg 200
